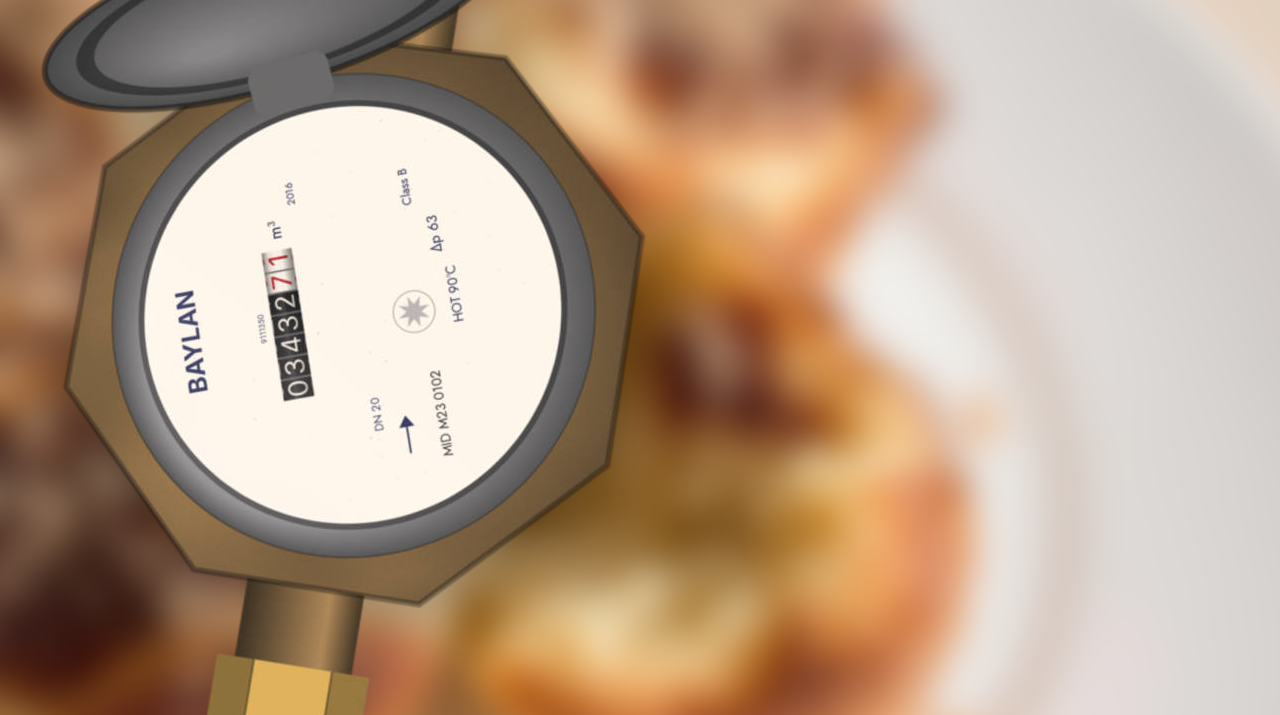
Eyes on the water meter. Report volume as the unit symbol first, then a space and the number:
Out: m³ 3432.71
